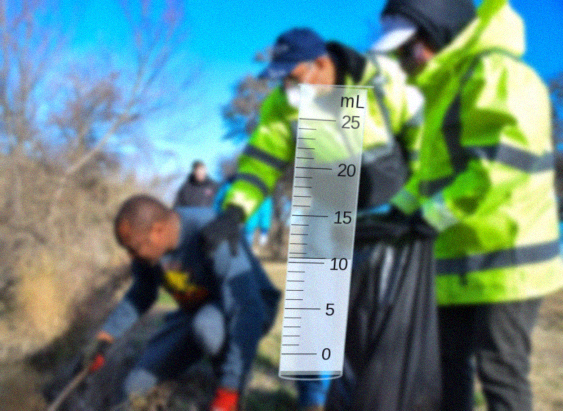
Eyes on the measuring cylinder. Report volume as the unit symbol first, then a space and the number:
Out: mL 10.5
